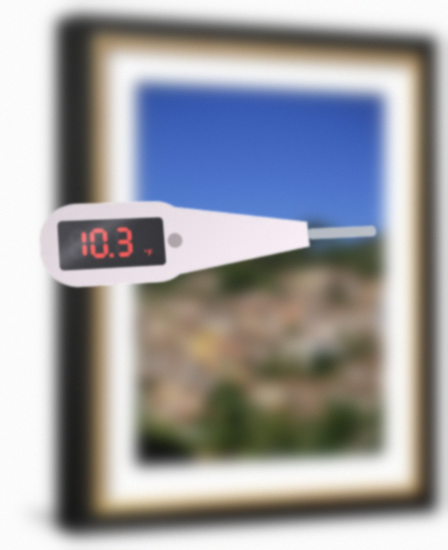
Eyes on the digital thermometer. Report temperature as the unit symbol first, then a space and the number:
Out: °F 10.3
